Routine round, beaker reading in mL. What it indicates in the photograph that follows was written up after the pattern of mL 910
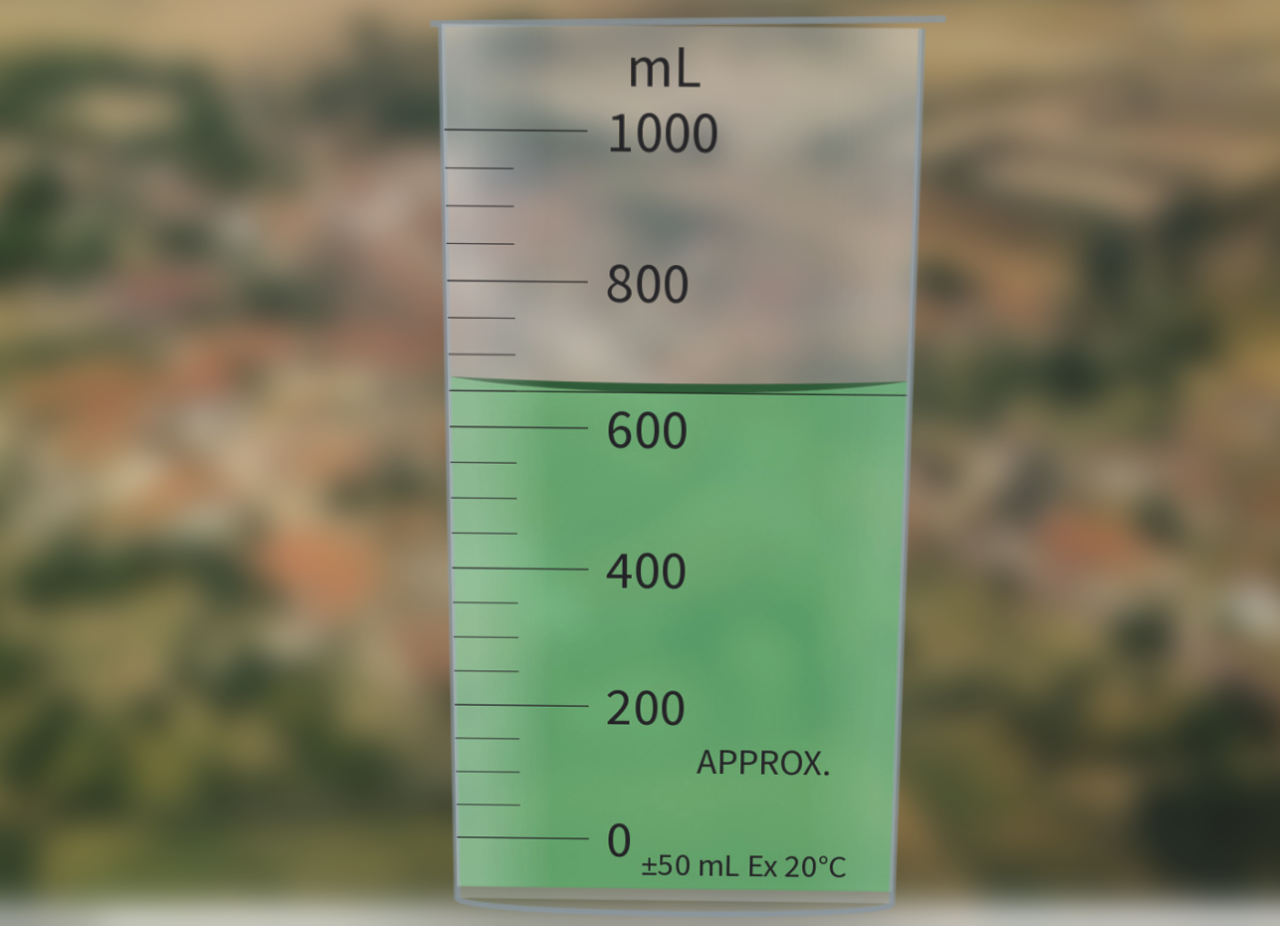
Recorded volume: mL 650
